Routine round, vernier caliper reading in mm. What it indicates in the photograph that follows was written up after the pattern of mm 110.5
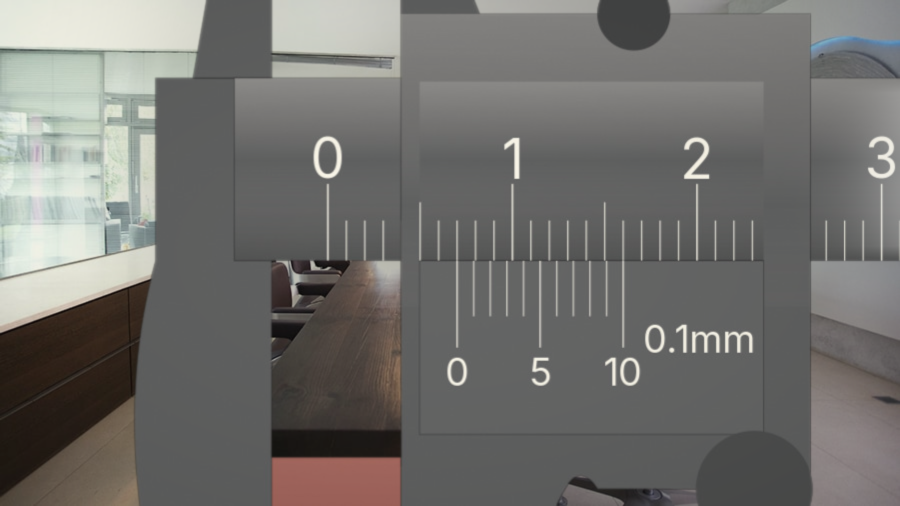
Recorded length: mm 7.0
